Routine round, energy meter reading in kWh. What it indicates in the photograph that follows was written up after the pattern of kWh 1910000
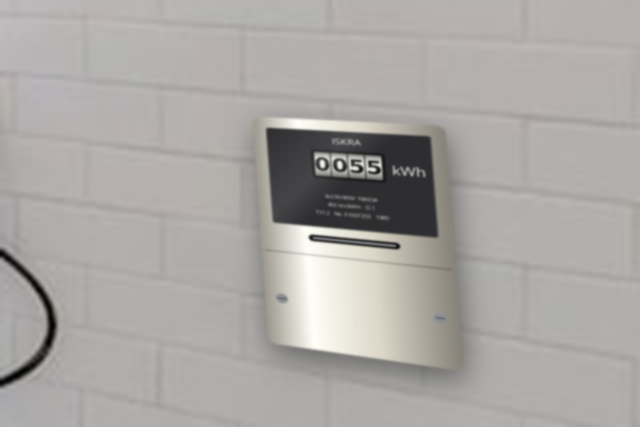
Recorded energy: kWh 55
